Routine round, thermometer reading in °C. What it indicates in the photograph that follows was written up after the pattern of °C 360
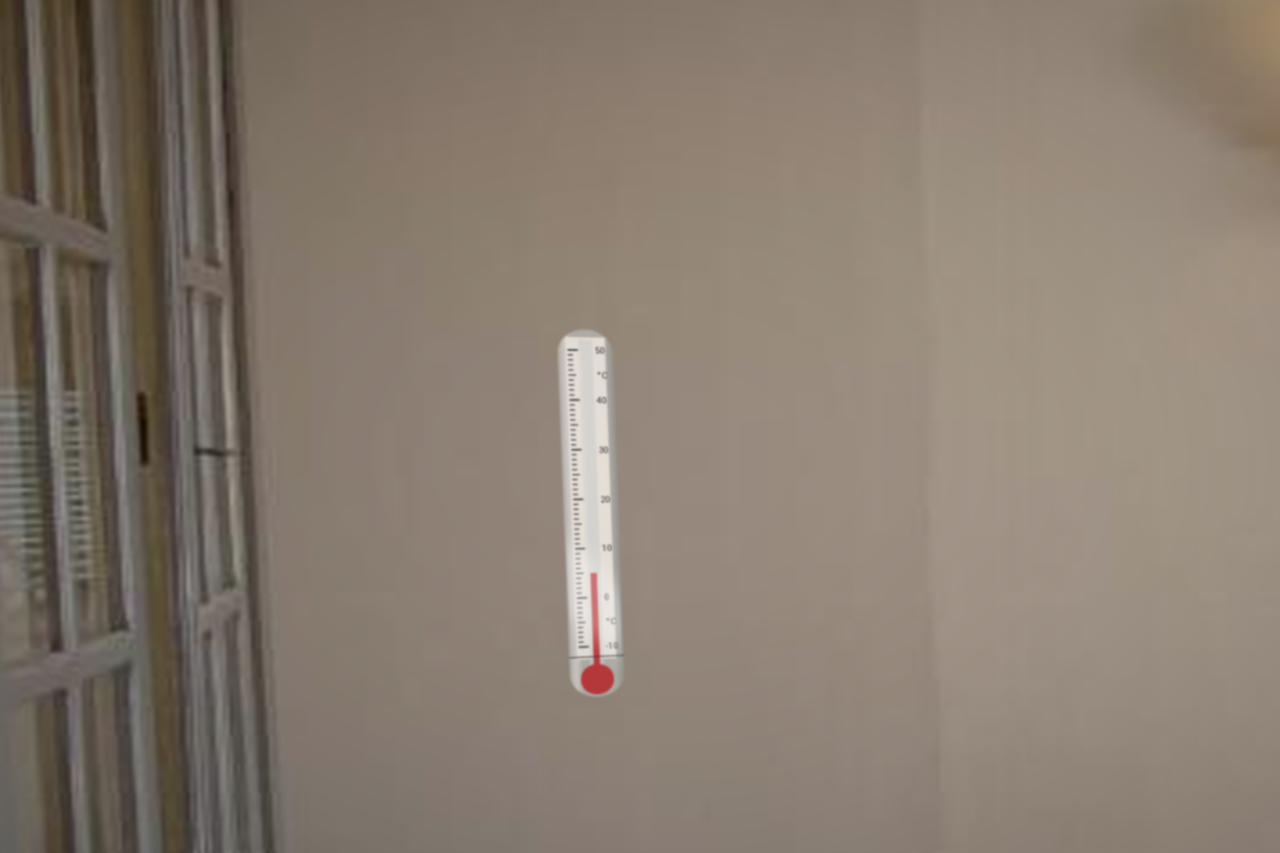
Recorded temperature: °C 5
